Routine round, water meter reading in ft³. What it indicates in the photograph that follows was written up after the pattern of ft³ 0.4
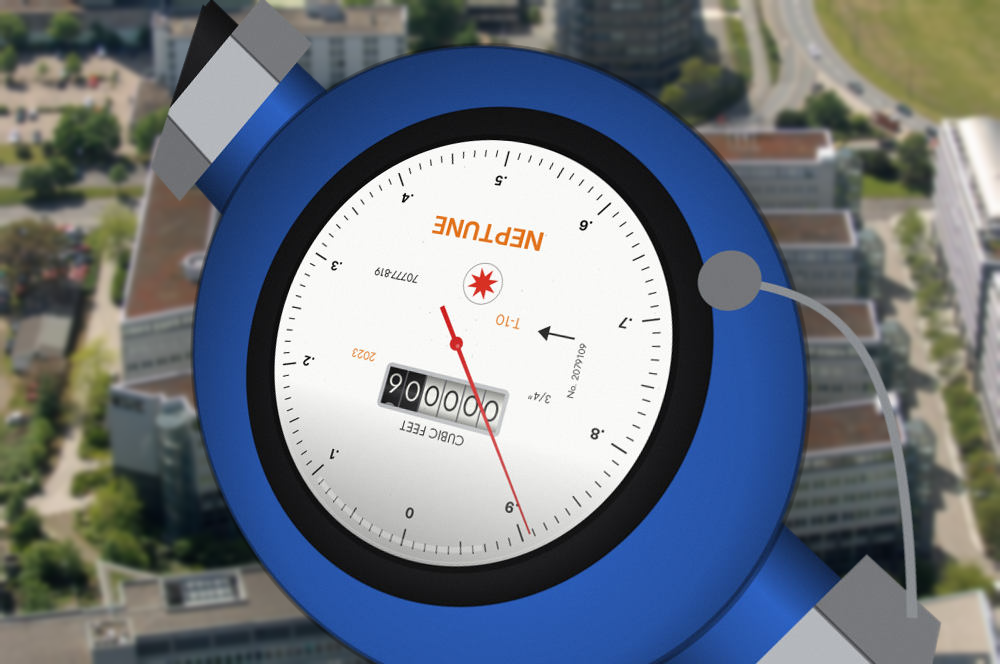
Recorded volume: ft³ 5.89
